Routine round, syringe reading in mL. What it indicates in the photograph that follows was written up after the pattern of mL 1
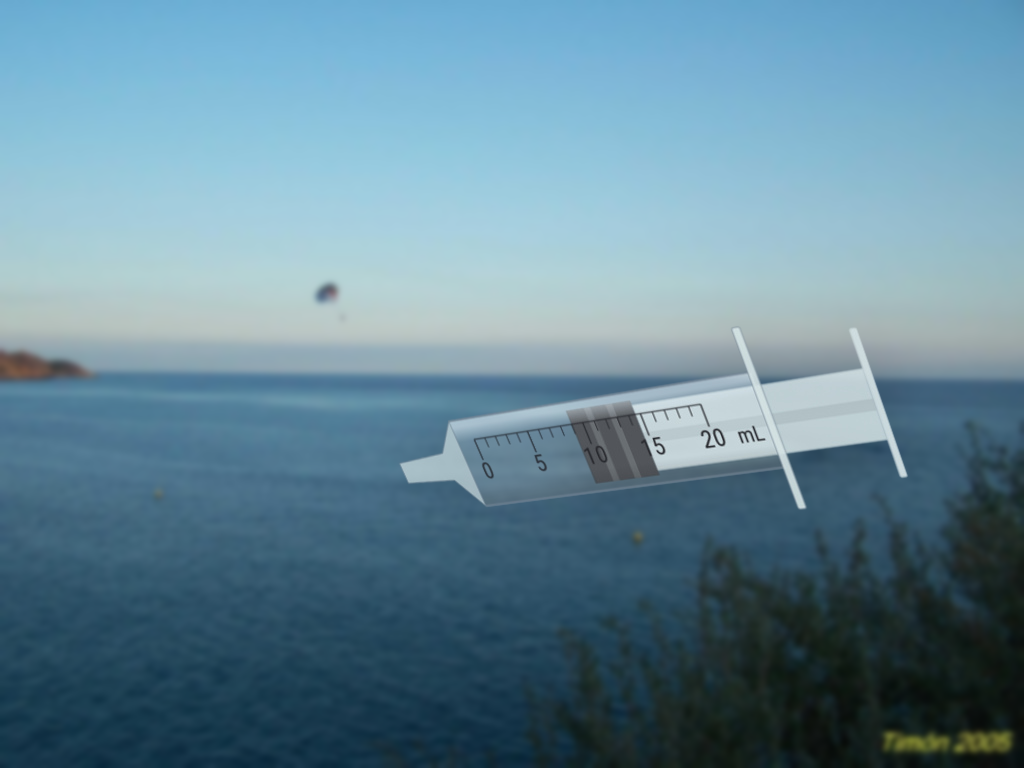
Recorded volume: mL 9
